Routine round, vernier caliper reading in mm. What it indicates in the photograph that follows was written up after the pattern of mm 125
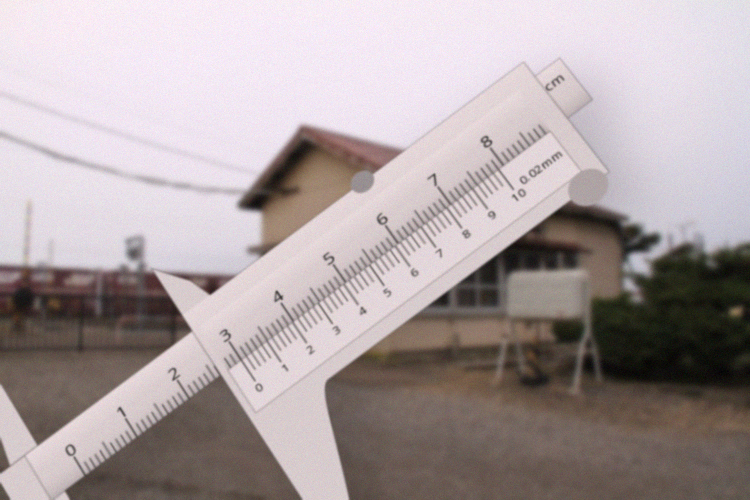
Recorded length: mm 30.0
